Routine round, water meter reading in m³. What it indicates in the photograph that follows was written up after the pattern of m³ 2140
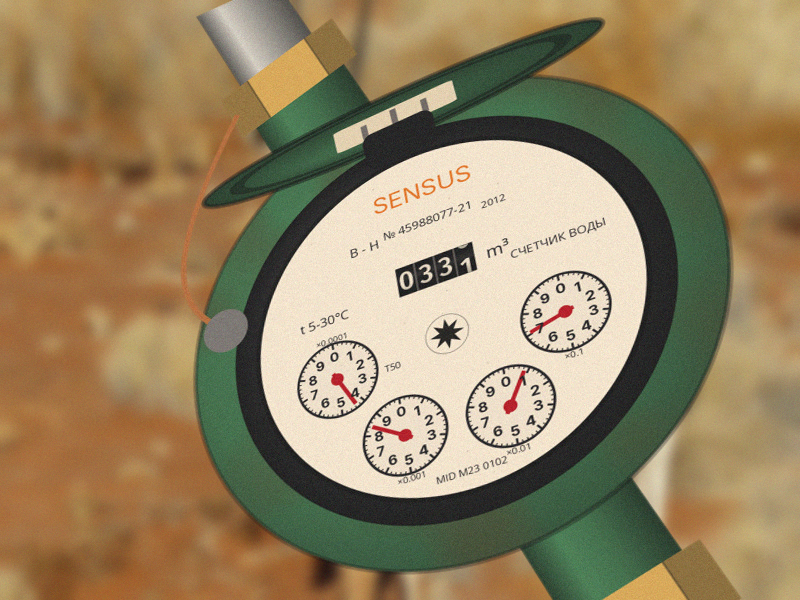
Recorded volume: m³ 330.7084
